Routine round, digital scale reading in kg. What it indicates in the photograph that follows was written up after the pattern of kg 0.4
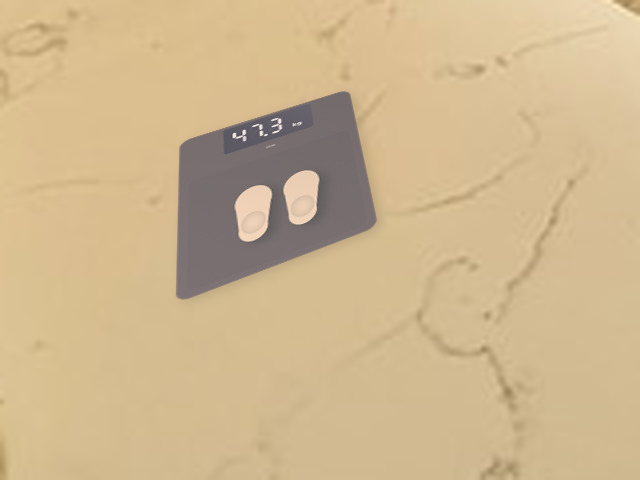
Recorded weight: kg 47.3
